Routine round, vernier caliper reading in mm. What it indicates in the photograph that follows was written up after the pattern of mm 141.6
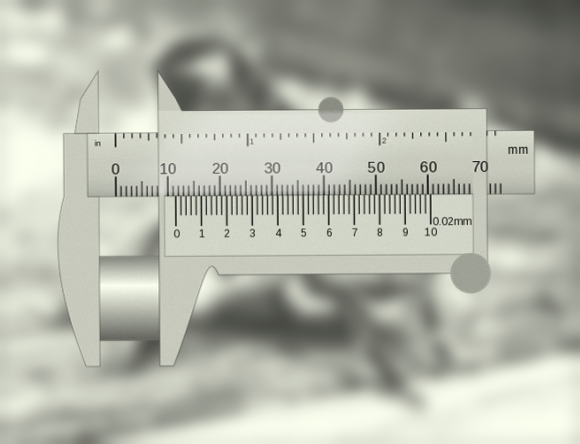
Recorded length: mm 11.5
